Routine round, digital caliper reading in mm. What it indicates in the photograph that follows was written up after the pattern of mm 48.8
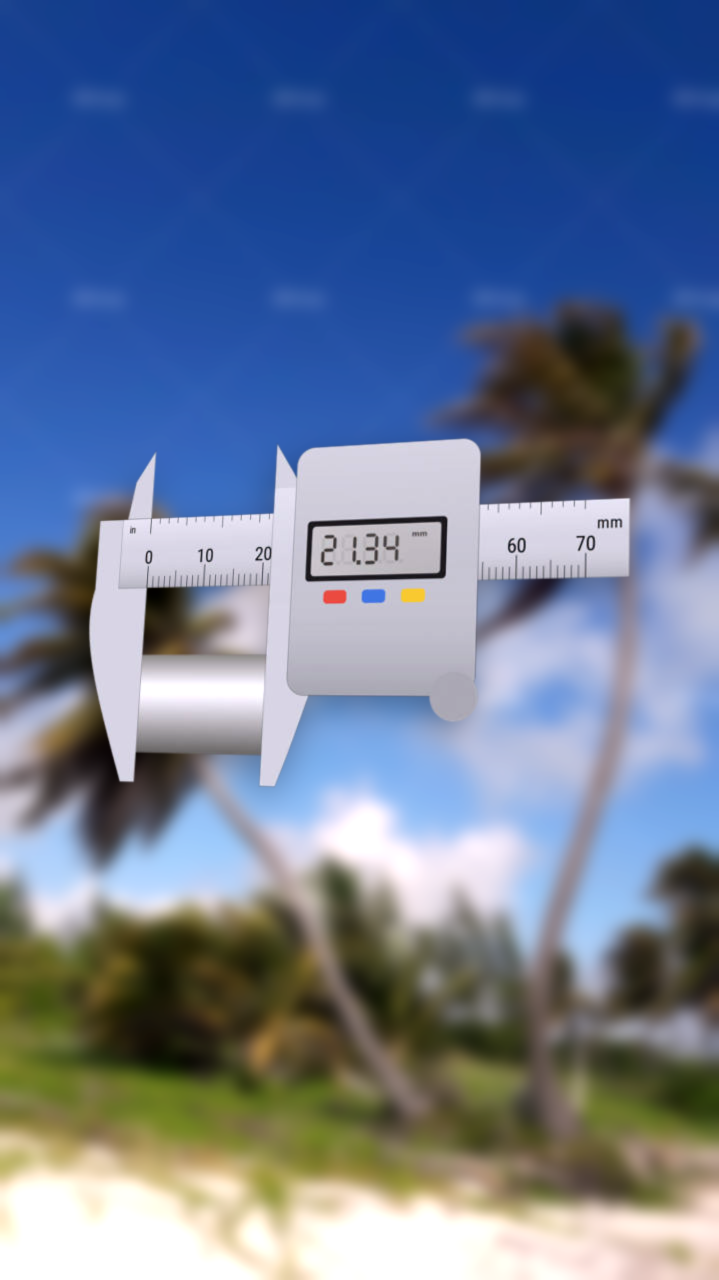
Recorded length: mm 21.34
